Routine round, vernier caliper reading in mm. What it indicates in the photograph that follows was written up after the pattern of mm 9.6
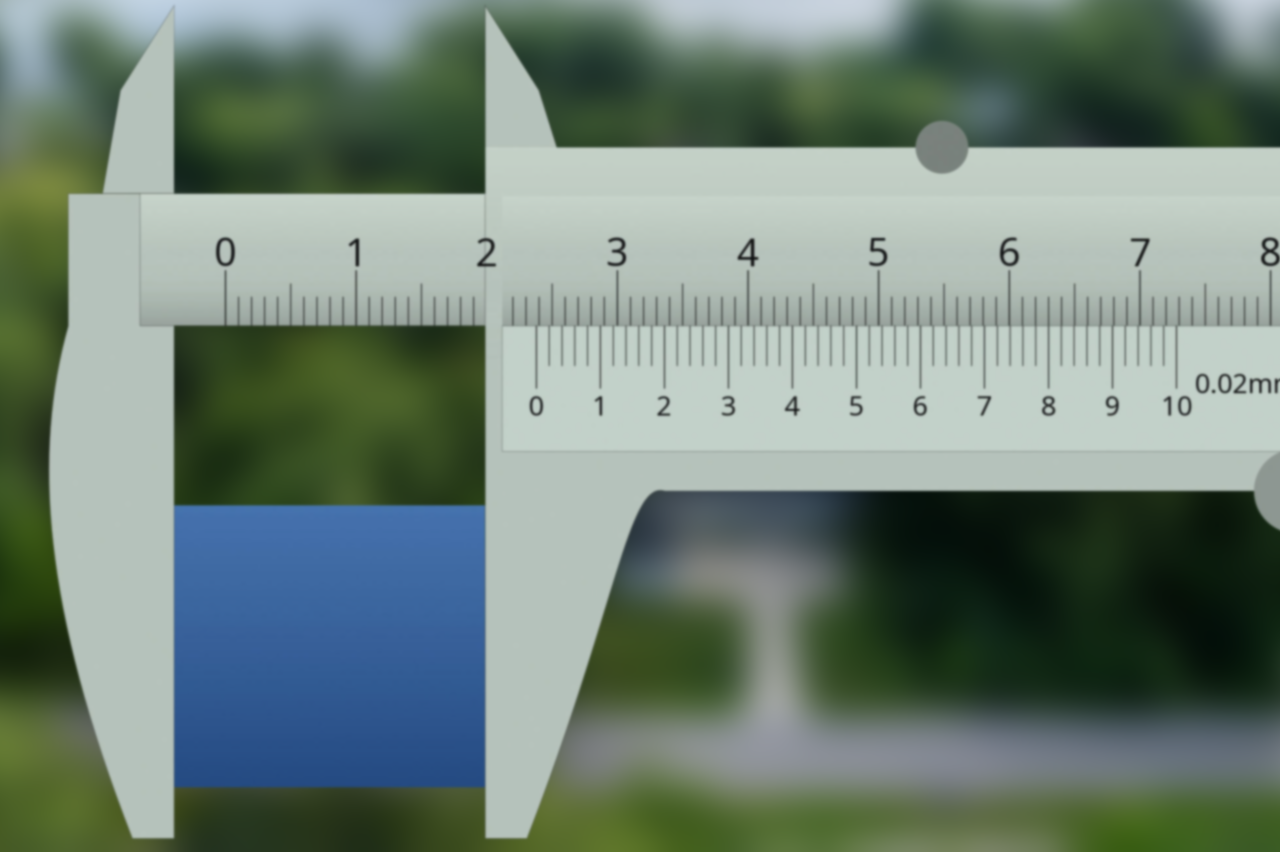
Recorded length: mm 23.8
